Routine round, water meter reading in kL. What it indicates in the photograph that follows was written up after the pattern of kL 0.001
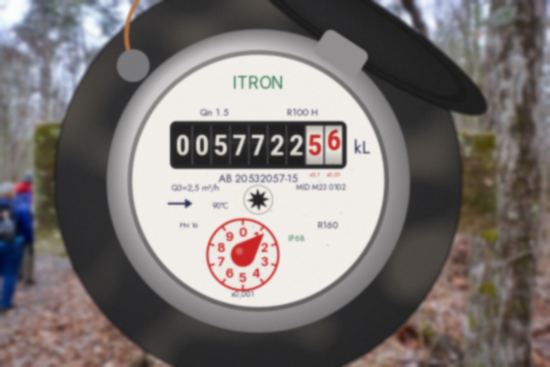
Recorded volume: kL 57722.561
